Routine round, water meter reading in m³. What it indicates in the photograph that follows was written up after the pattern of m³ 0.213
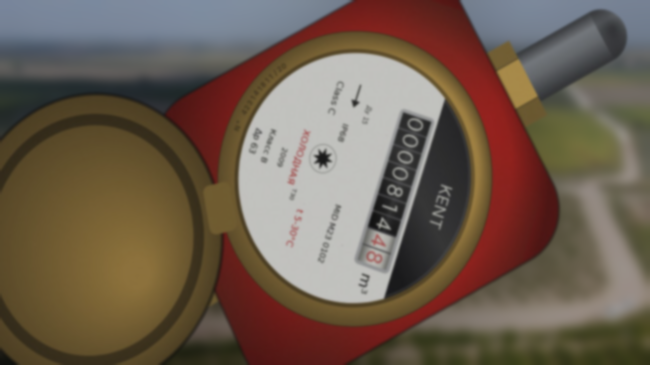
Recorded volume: m³ 814.48
